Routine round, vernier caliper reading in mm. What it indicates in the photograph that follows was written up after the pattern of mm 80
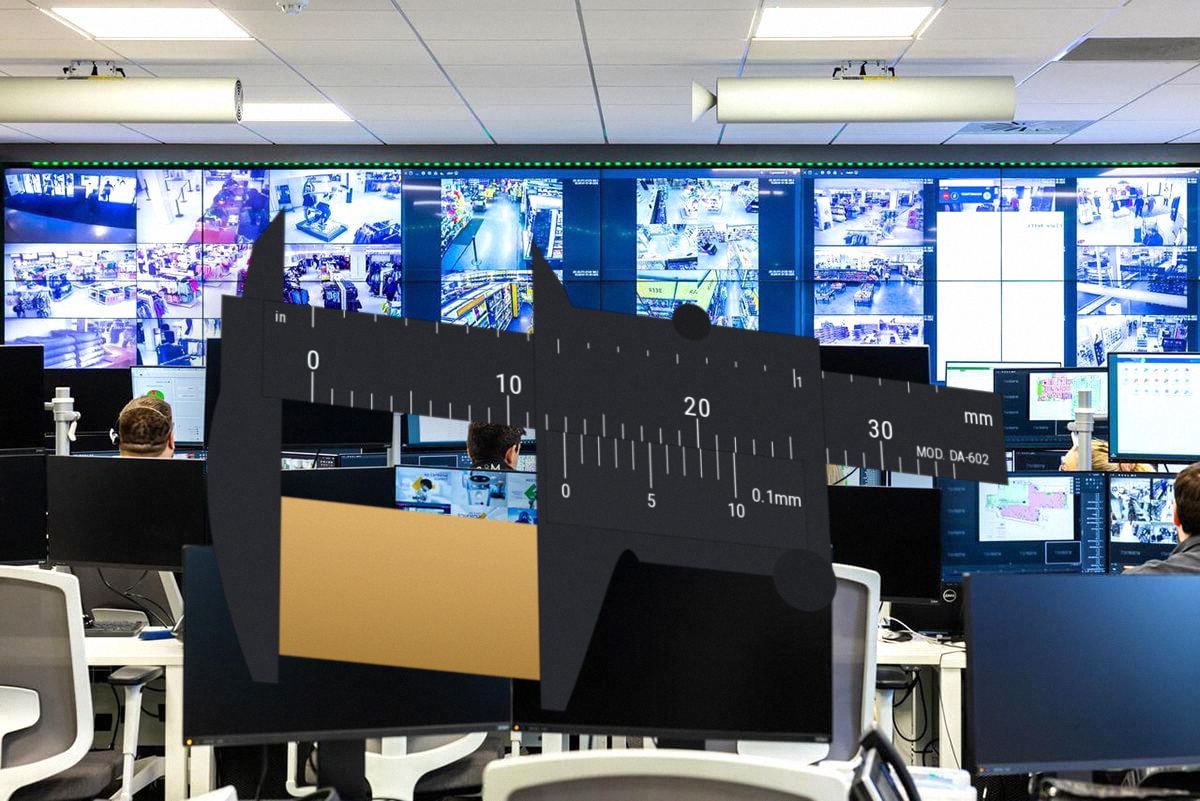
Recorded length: mm 12.9
